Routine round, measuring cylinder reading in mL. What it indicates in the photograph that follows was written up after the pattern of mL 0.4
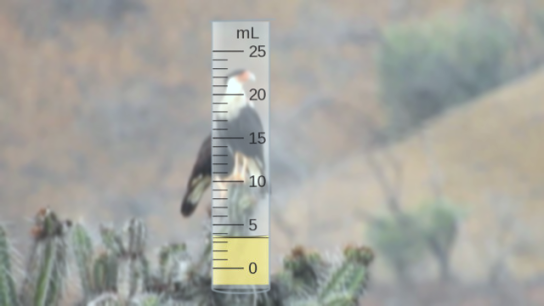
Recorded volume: mL 3.5
